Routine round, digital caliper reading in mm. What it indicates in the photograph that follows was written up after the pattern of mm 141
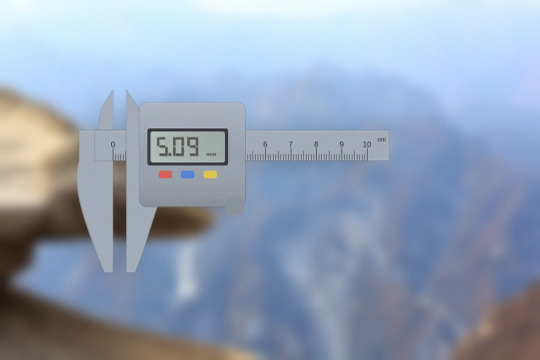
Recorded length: mm 5.09
